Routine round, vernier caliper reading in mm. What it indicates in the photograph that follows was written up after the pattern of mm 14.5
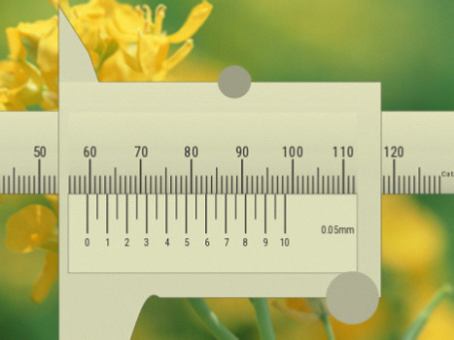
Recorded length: mm 59.5
